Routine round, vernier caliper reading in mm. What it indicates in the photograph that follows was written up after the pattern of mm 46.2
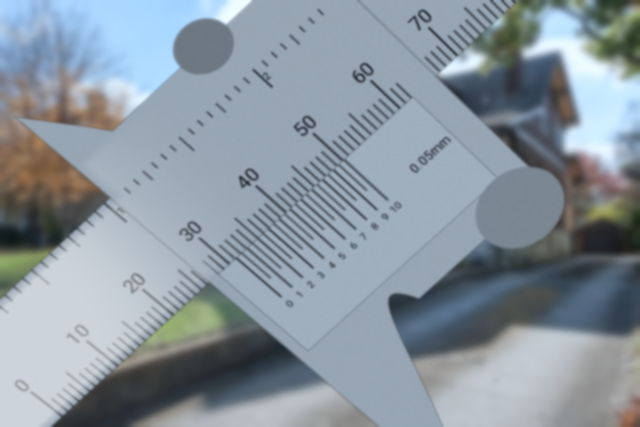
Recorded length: mm 31.2
